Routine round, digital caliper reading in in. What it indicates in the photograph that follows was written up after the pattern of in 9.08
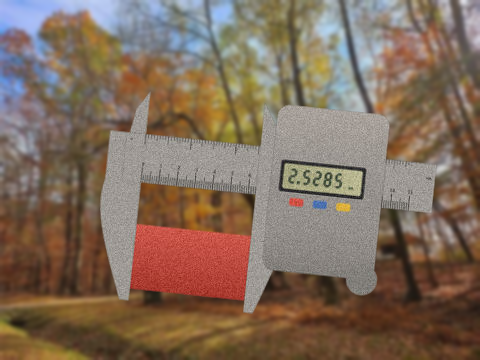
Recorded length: in 2.5285
